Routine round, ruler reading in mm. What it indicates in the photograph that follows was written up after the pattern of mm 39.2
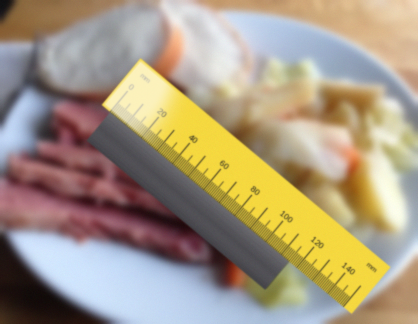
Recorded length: mm 115
